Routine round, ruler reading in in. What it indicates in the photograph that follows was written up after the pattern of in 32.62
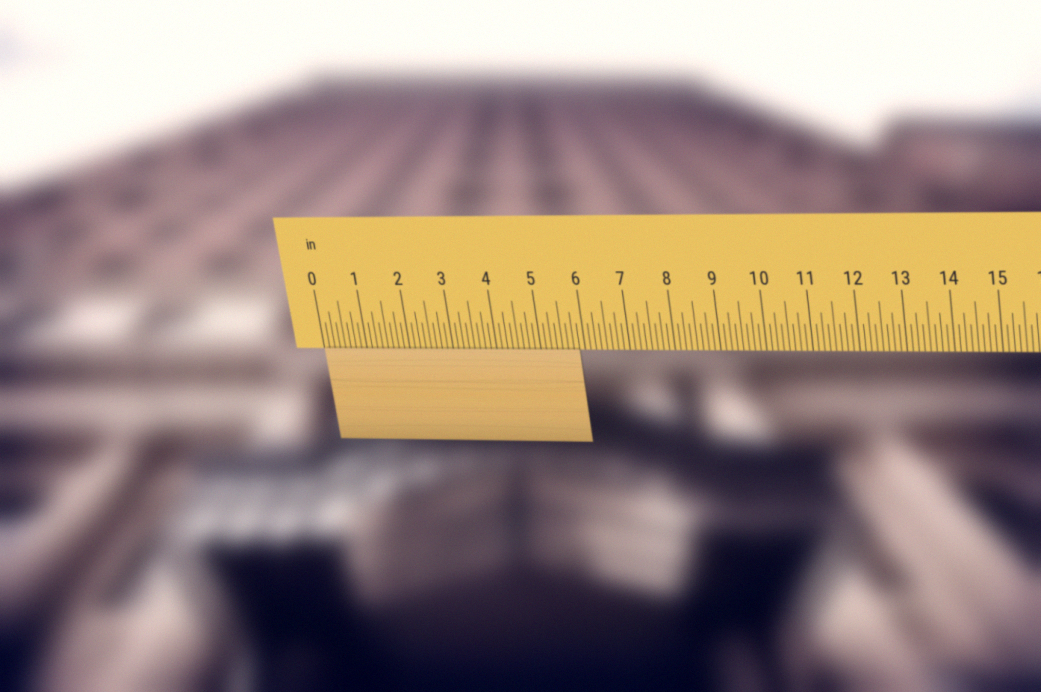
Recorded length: in 5.875
